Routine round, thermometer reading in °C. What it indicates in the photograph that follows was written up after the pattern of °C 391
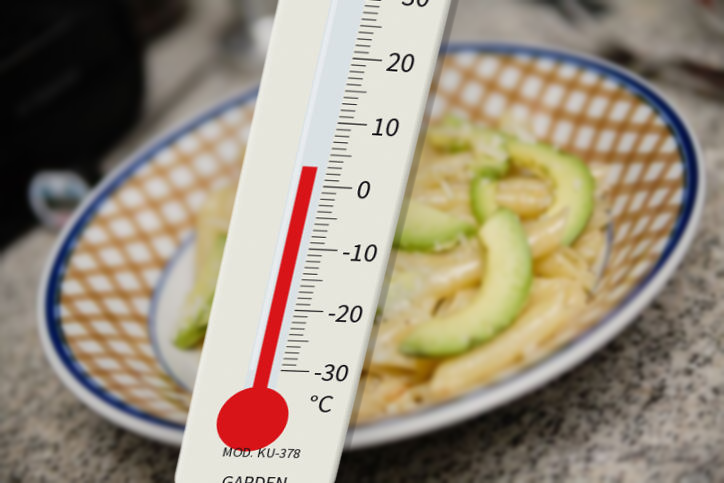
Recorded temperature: °C 3
